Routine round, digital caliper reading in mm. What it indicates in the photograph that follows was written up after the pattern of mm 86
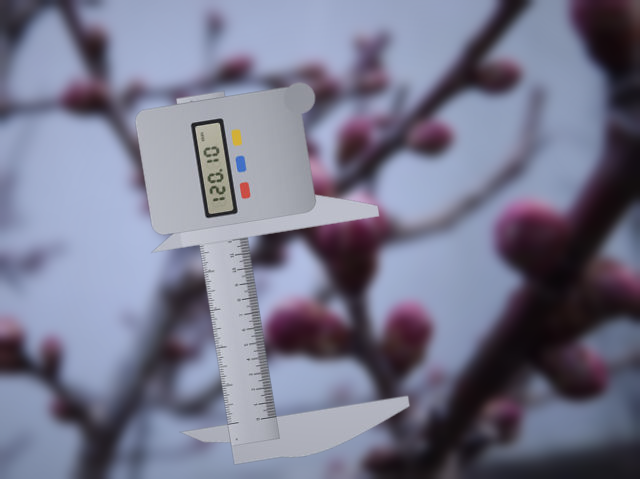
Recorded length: mm 120.10
